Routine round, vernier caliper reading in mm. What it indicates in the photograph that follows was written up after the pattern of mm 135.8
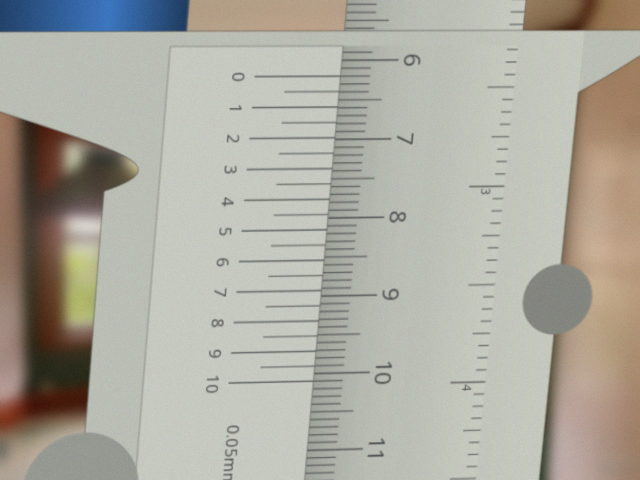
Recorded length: mm 62.0
